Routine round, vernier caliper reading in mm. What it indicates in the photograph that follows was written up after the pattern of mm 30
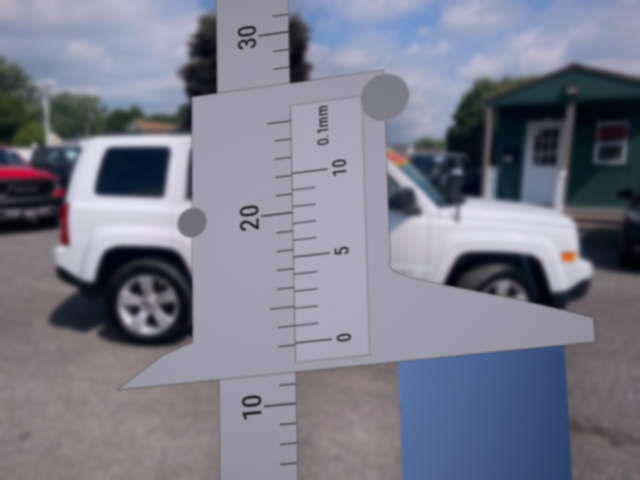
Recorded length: mm 13.1
